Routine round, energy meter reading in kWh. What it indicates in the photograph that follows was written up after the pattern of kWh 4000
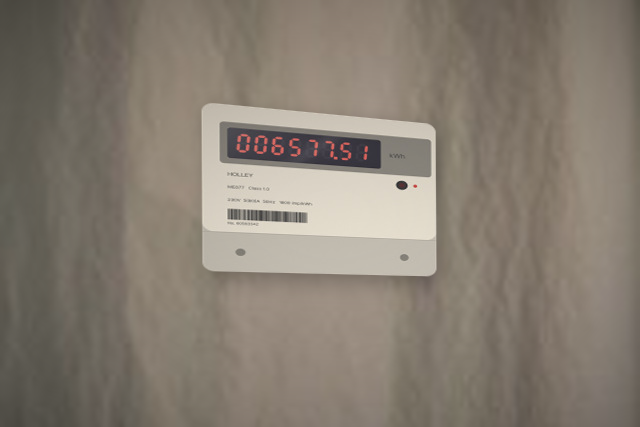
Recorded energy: kWh 6577.51
